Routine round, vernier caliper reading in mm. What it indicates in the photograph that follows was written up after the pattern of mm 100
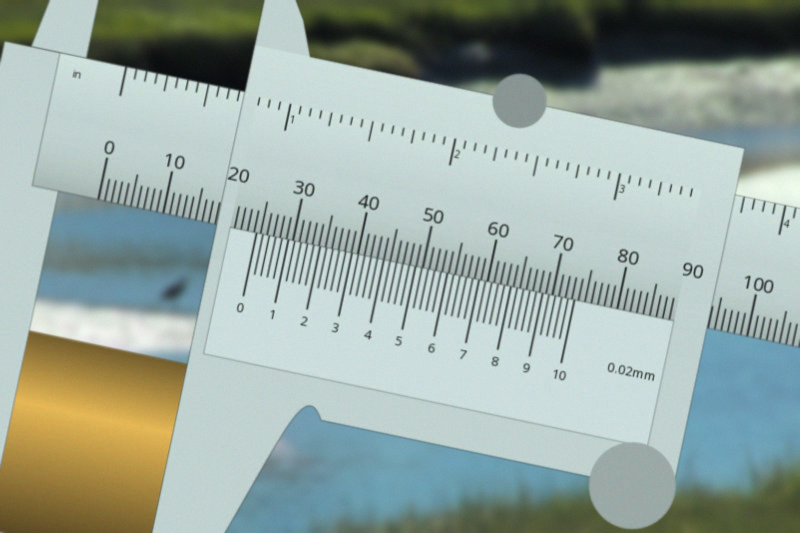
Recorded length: mm 24.4
